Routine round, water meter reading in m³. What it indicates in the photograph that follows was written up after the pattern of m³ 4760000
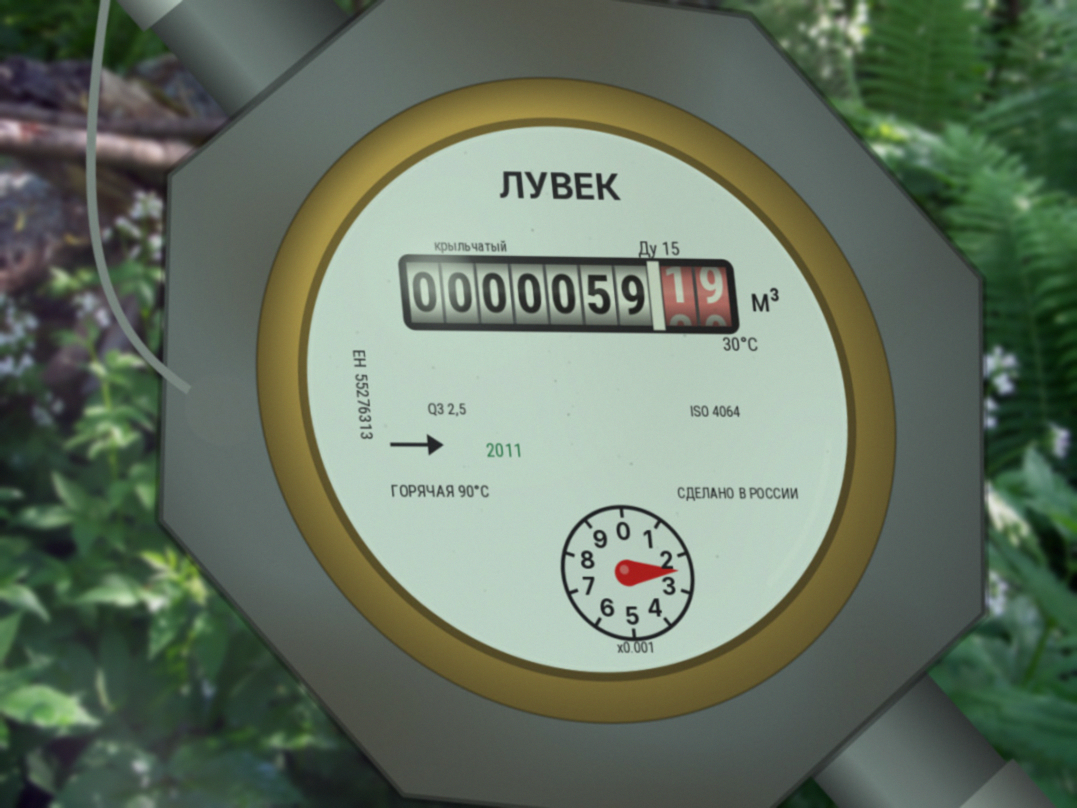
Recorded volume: m³ 59.192
